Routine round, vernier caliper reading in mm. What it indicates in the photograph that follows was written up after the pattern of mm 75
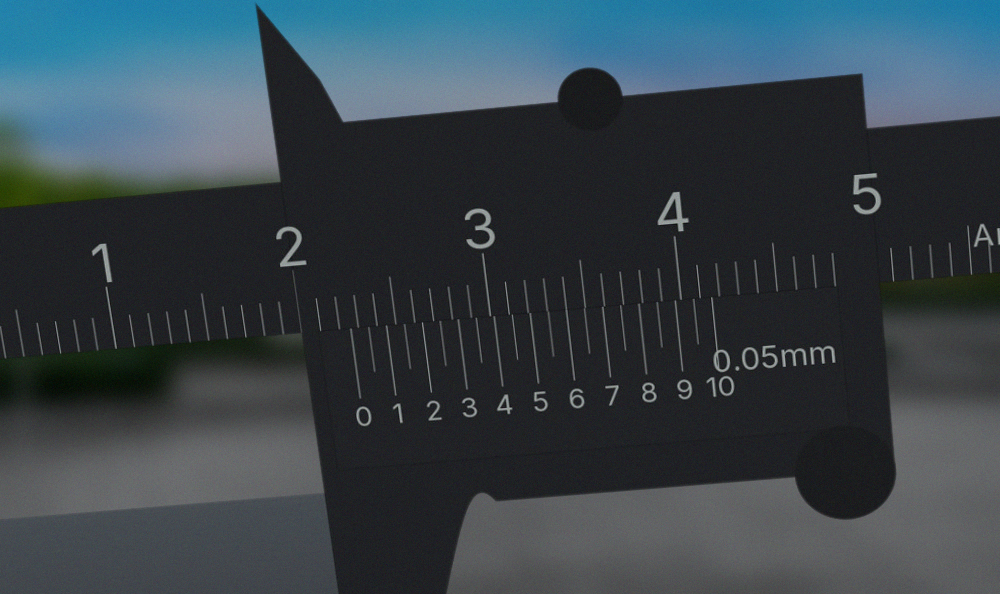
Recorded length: mm 22.6
